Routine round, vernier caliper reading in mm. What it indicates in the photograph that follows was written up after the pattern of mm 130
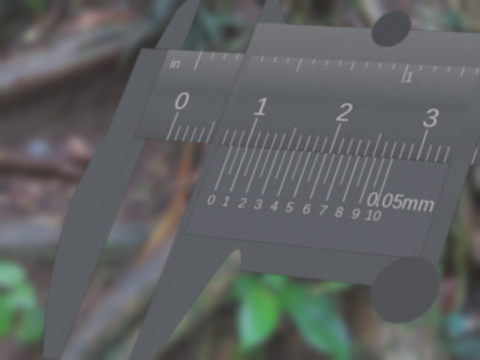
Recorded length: mm 8.2
